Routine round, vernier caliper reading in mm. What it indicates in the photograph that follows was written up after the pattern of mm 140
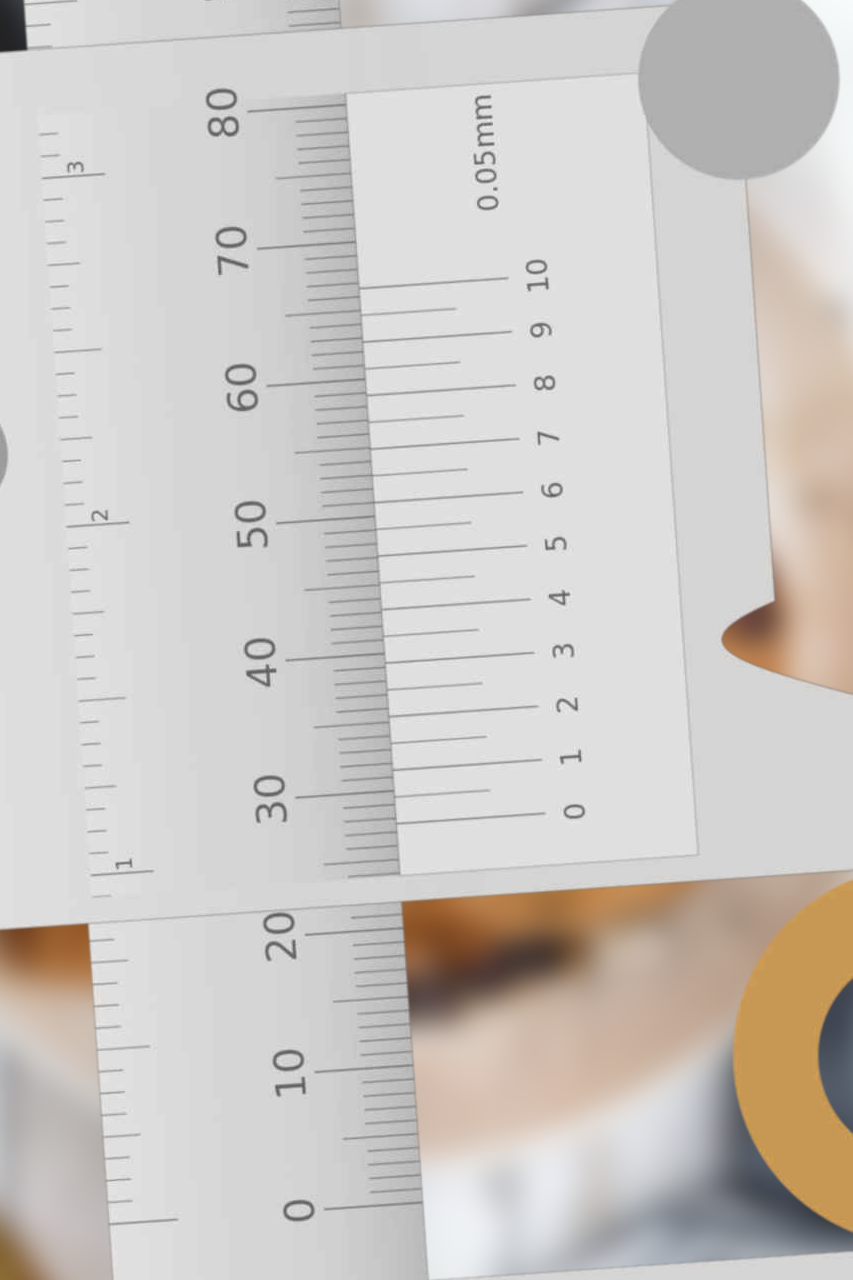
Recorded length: mm 27.6
